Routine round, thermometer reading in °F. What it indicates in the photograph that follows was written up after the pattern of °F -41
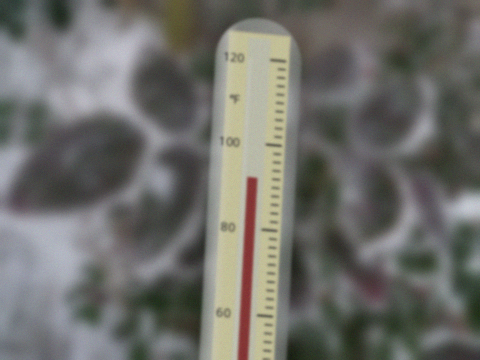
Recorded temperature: °F 92
